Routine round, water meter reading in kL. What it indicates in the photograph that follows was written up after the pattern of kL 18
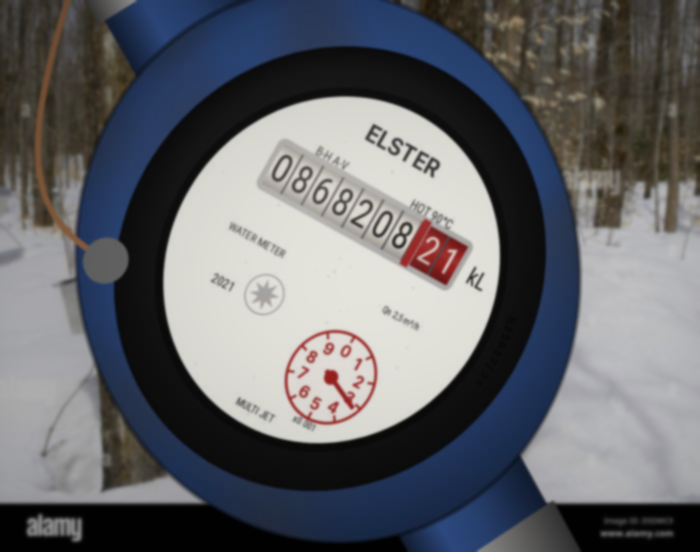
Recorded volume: kL 868208.213
